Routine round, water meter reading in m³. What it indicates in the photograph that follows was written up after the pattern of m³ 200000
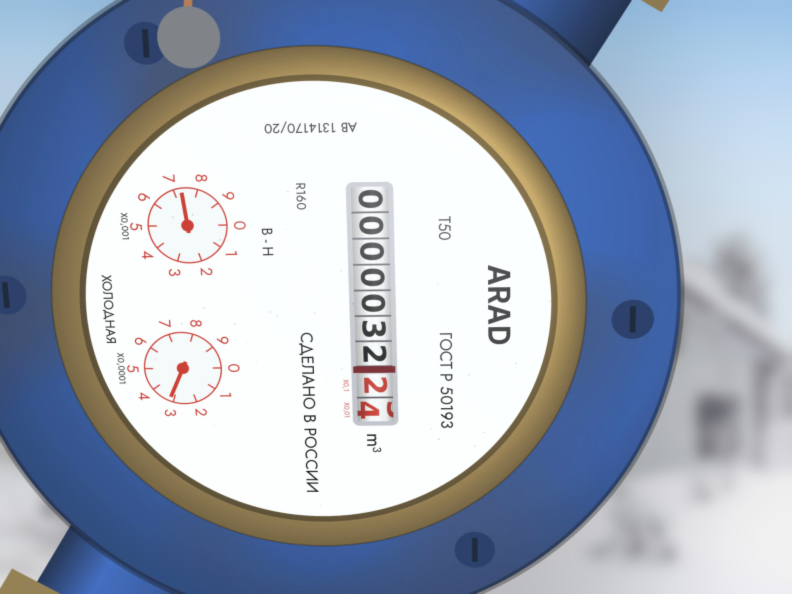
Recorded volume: m³ 32.2373
